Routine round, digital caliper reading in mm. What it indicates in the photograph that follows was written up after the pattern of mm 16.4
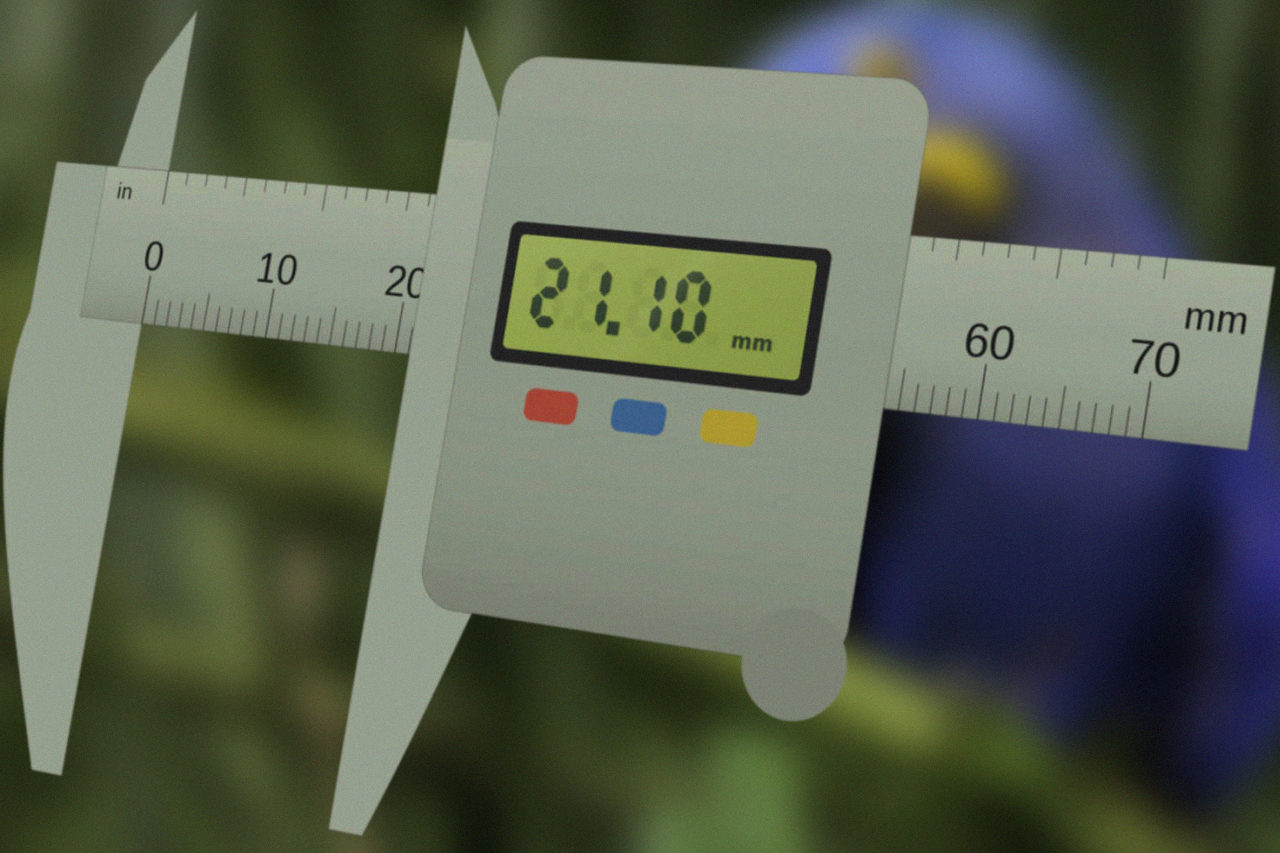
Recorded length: mm 21.10
